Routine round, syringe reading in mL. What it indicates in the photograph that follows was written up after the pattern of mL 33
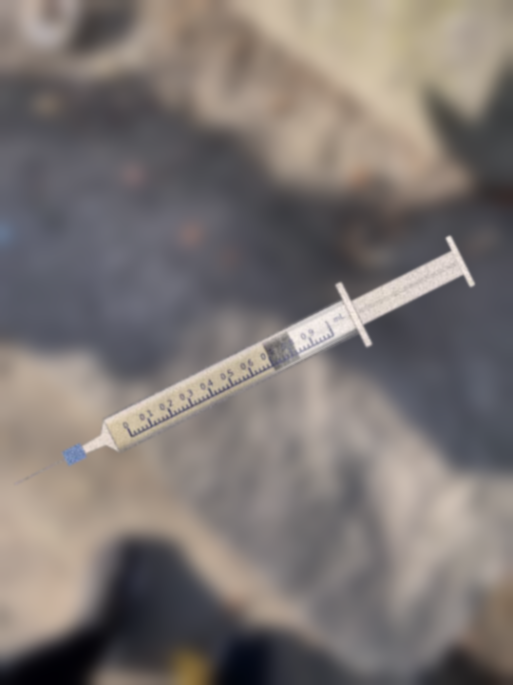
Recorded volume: mL 0.7
